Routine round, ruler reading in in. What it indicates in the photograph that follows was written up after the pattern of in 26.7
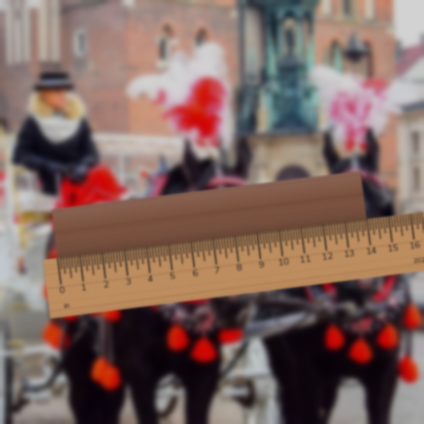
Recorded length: in 14
